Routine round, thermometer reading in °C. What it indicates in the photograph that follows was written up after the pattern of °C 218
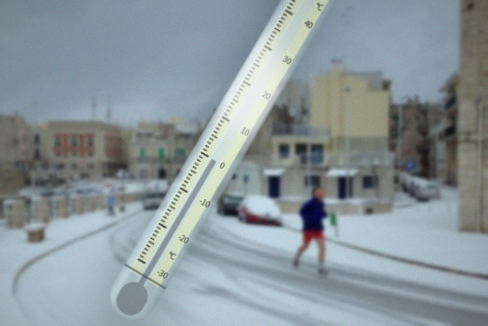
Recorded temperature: °C 0
